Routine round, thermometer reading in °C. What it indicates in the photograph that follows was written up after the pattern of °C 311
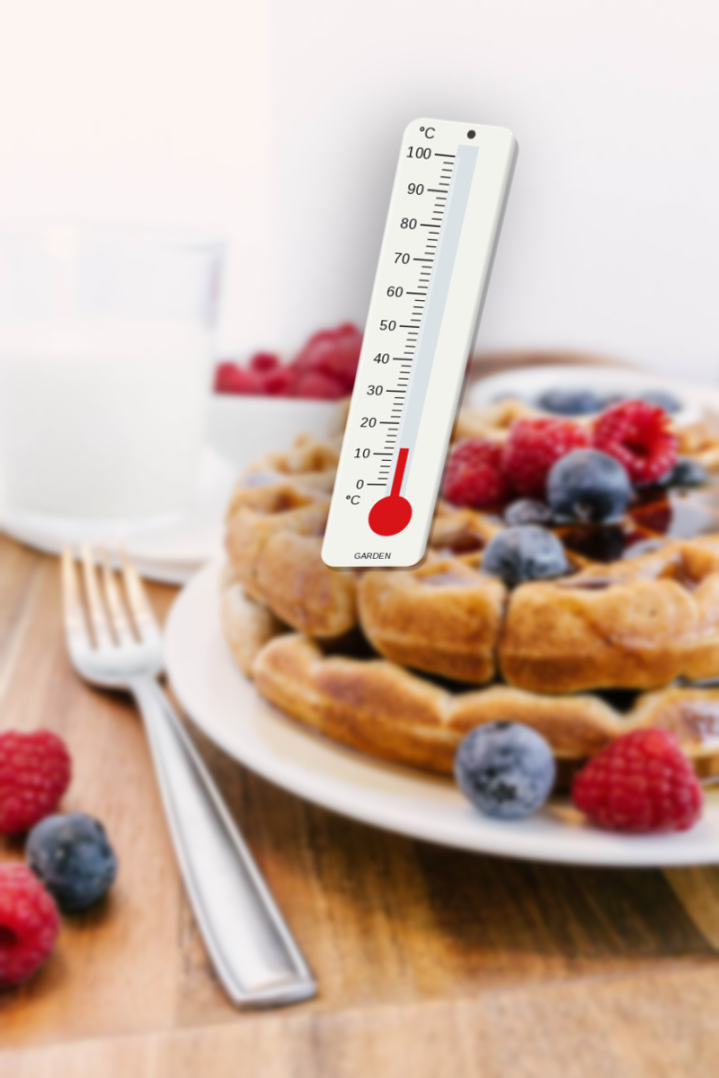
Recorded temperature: °C 12
